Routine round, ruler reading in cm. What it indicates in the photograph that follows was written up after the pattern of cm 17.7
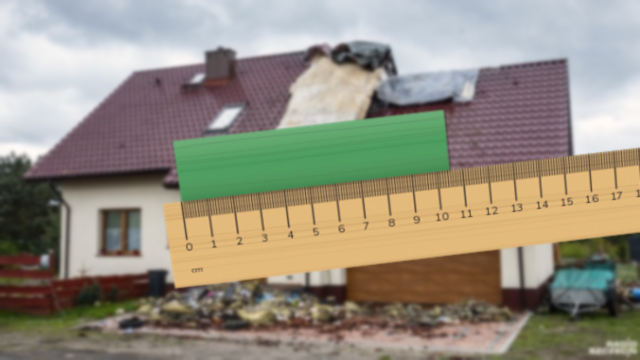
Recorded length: cm 10.5
